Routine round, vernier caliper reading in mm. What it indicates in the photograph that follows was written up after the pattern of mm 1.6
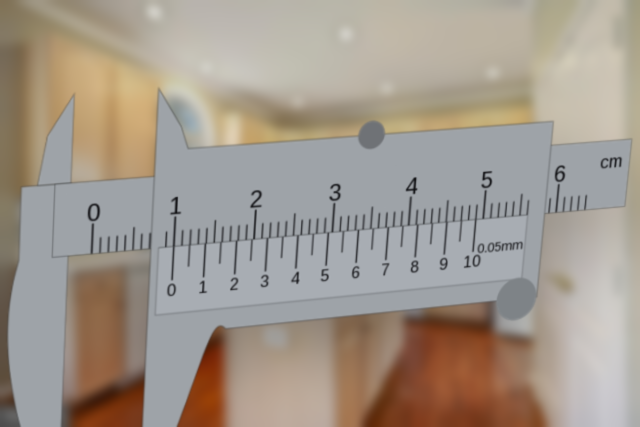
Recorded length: mm 10.0
